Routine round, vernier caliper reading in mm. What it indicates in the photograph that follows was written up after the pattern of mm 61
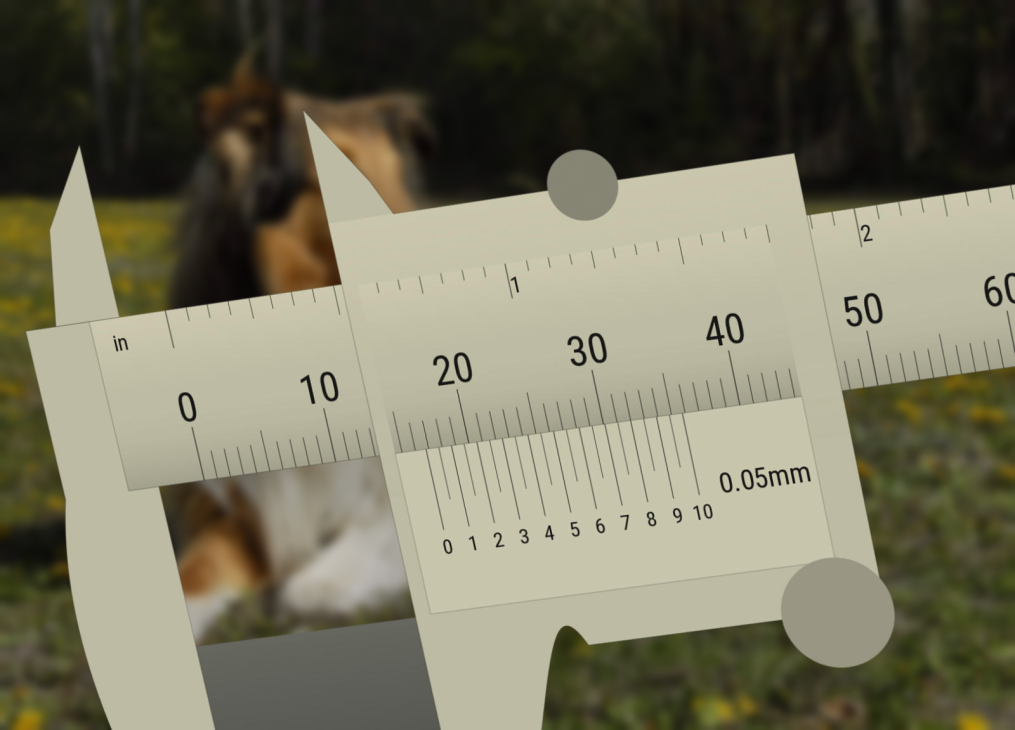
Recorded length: mm 16.8
